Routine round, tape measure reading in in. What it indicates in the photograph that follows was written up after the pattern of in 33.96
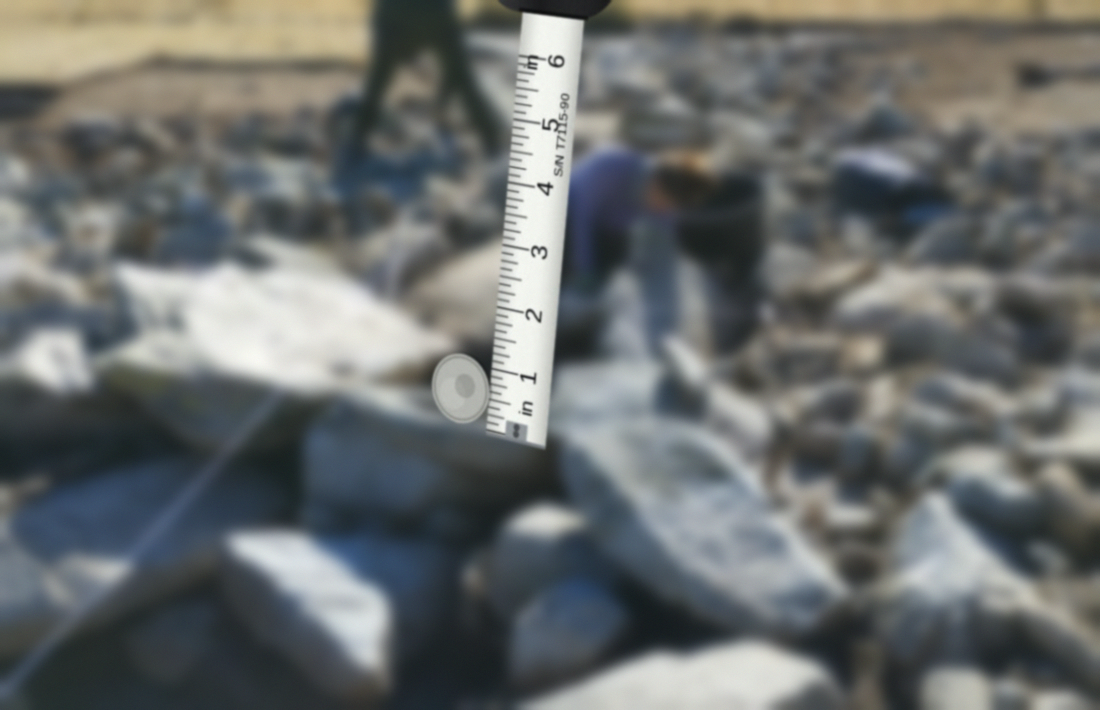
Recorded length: in 1.125
